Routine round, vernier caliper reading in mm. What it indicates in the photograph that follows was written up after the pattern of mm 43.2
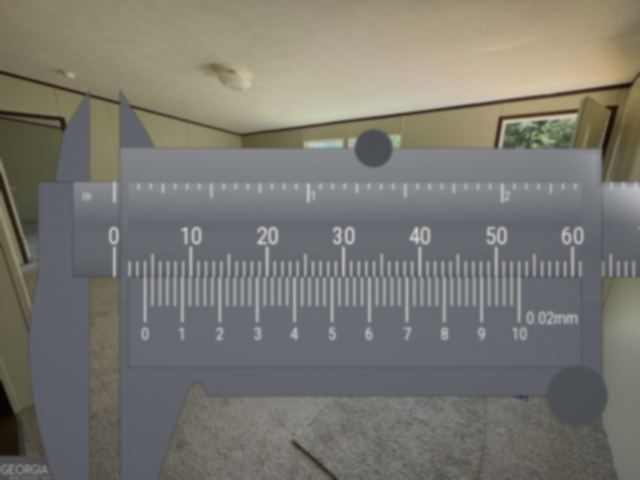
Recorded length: mm 4.0
